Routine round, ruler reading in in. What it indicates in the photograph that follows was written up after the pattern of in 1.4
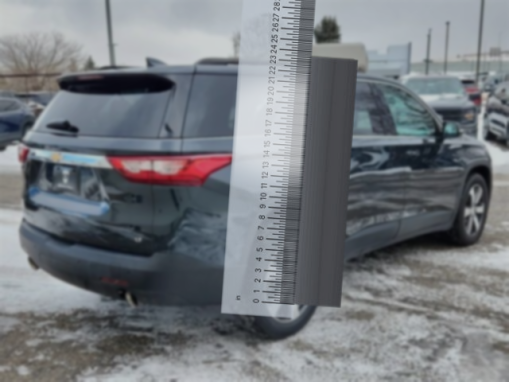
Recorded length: in 23.5
